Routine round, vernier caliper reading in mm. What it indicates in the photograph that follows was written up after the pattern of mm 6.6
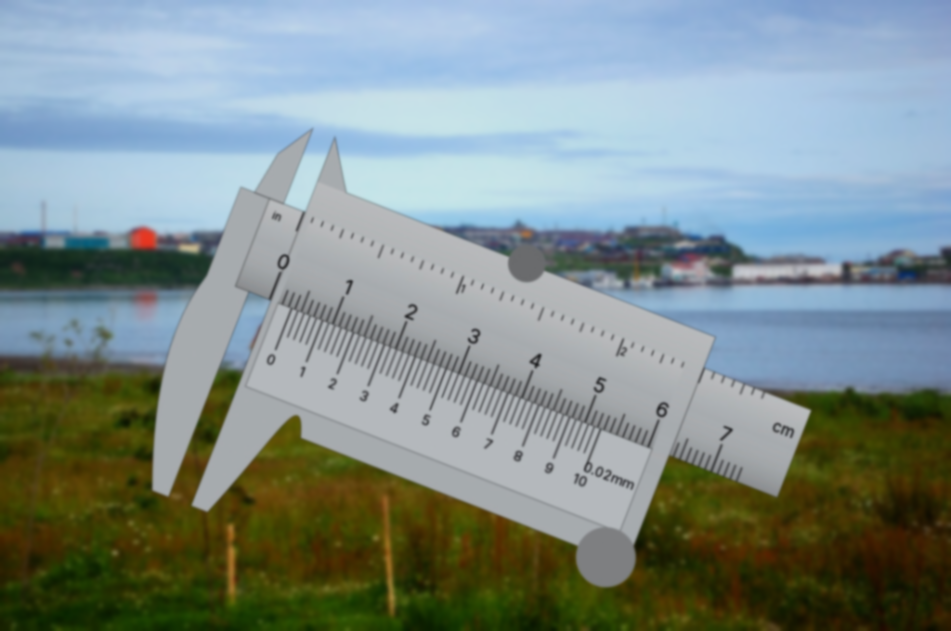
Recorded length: mm 3.5
